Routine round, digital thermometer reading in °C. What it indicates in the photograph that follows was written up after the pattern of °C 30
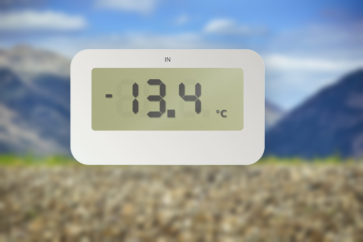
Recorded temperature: °C -13.4
